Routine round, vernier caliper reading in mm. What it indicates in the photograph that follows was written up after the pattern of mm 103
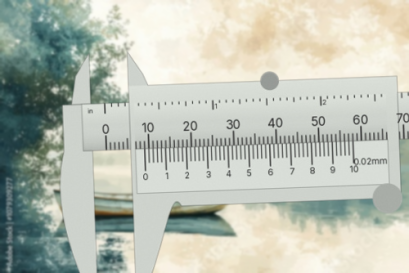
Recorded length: mm 9.0
